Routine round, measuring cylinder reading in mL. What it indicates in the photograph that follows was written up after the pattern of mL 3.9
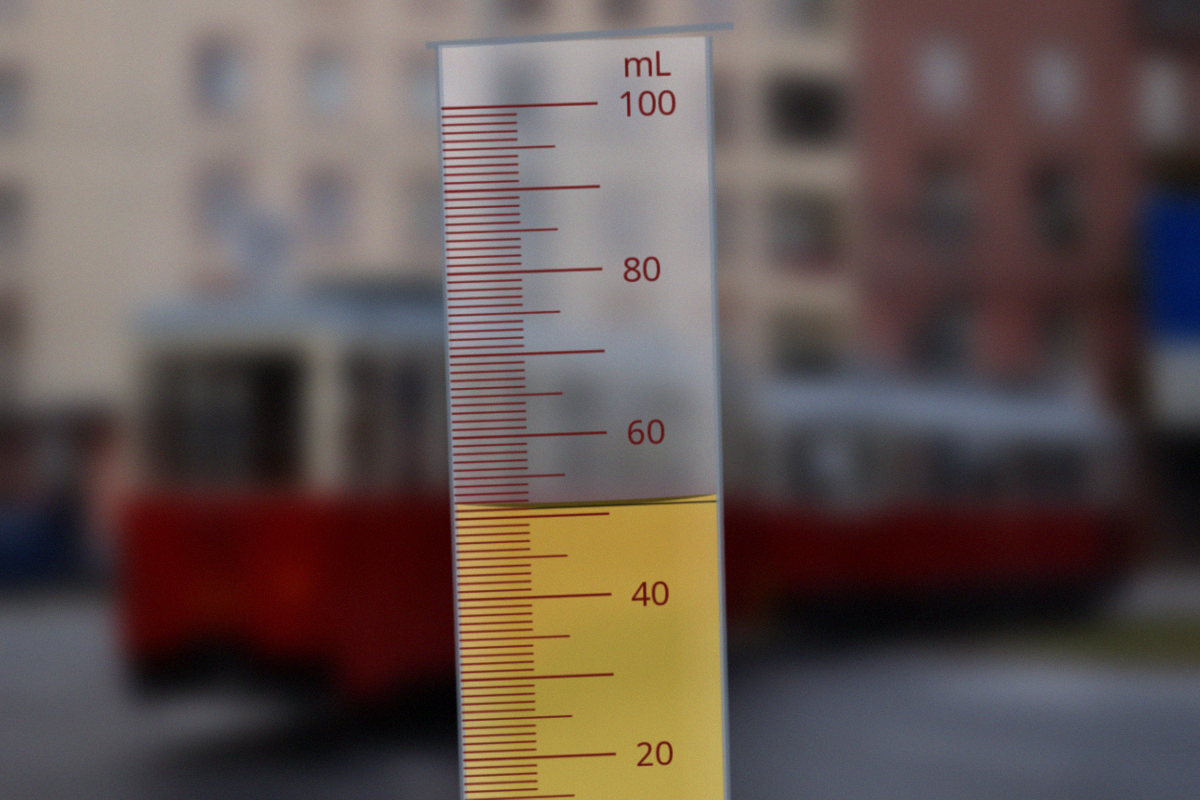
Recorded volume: mL 51
